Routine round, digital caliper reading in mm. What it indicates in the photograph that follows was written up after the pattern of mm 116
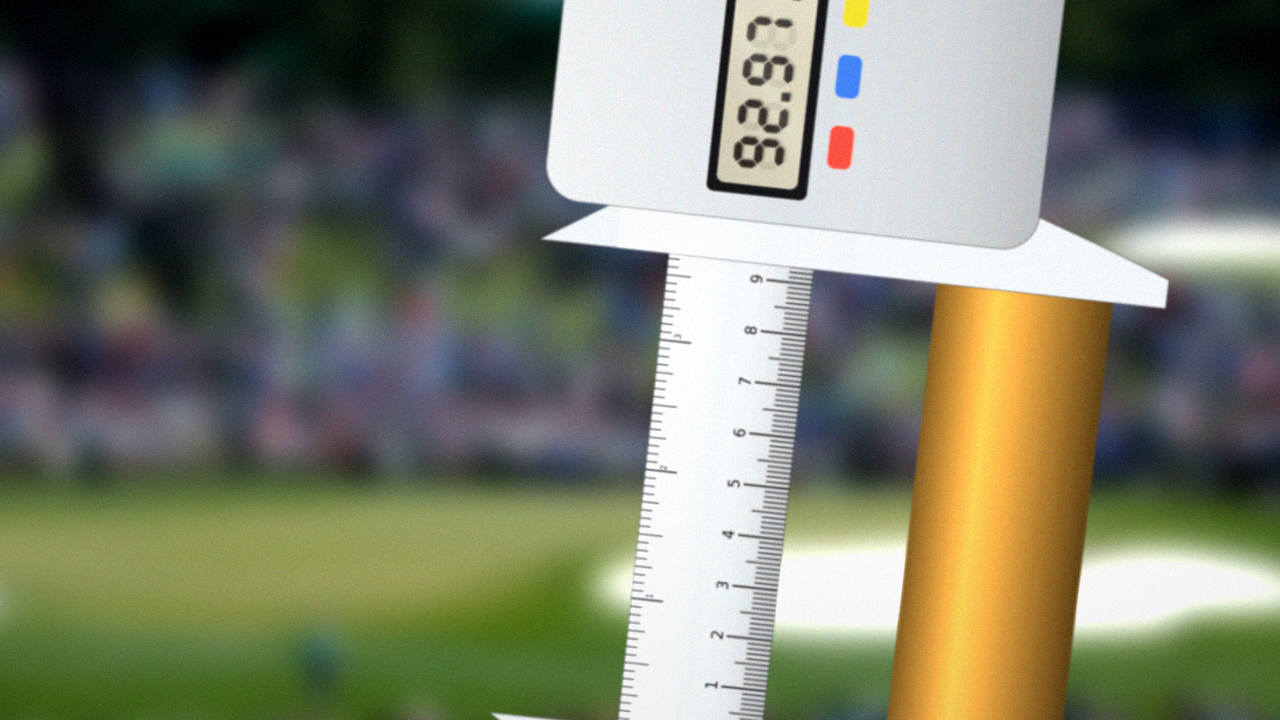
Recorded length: mm 92.97
